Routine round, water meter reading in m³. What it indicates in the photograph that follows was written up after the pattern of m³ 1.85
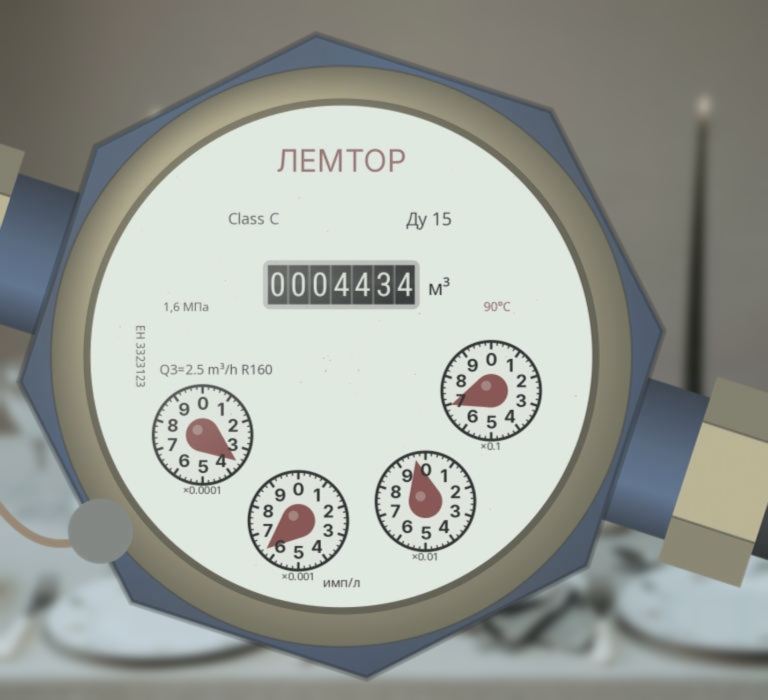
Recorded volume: m³ 4434.6963
